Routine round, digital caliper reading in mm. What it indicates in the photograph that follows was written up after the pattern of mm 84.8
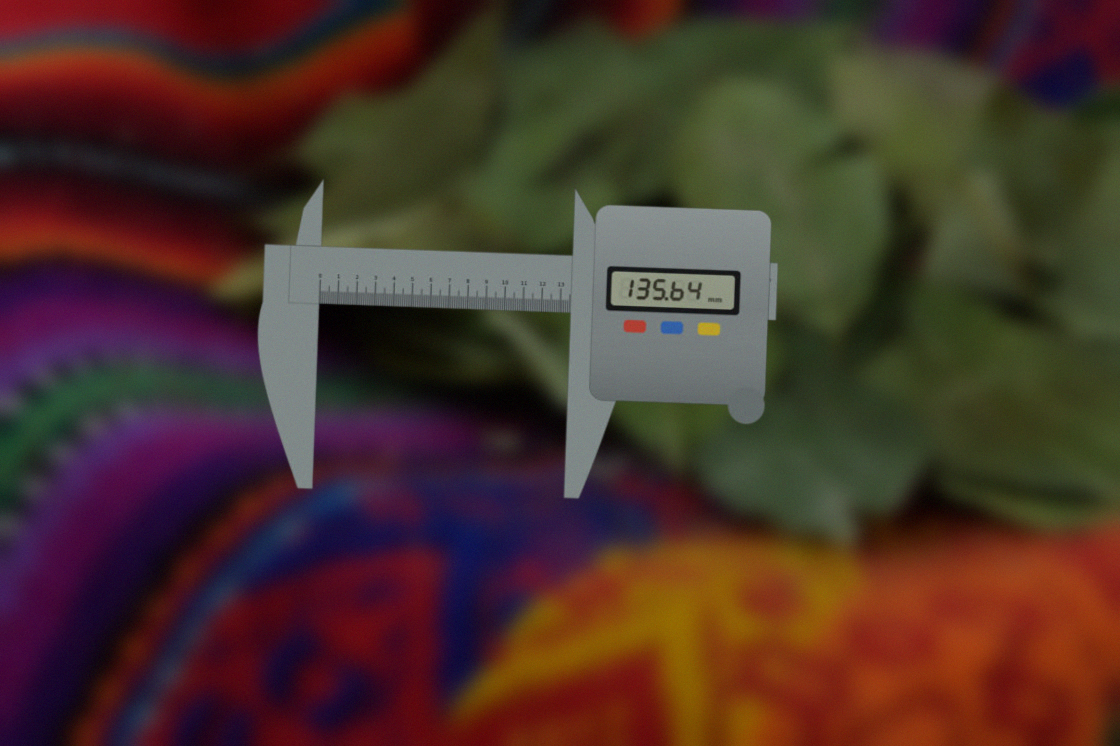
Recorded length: mm 135.64
